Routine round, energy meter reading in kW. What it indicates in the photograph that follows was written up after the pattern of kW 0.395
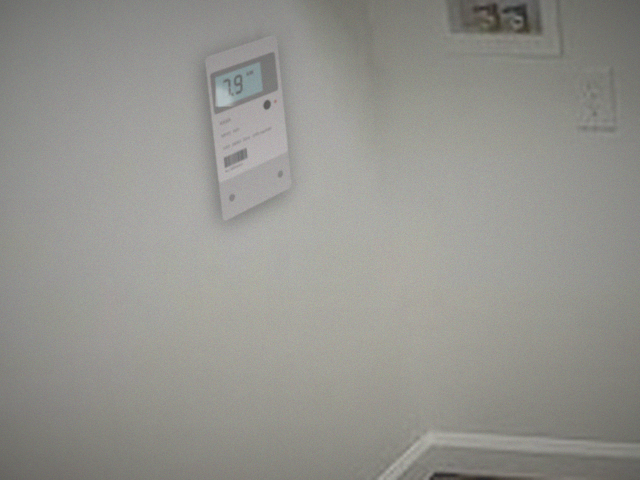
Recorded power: kW 7.9
